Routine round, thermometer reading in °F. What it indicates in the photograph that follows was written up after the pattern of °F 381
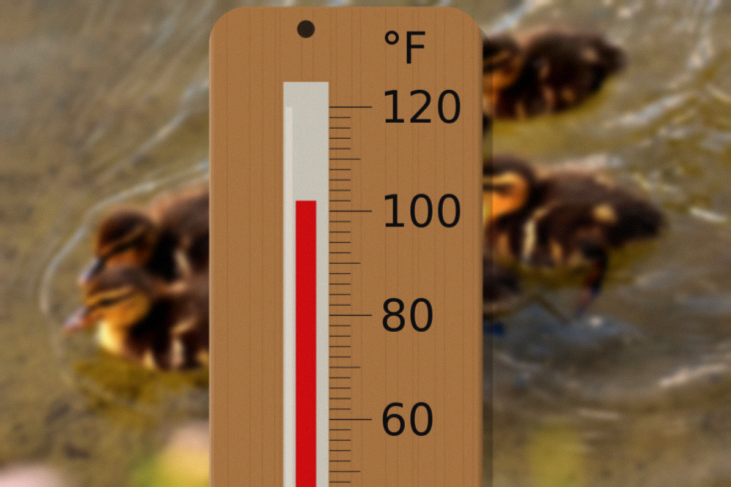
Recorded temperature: °F 102
